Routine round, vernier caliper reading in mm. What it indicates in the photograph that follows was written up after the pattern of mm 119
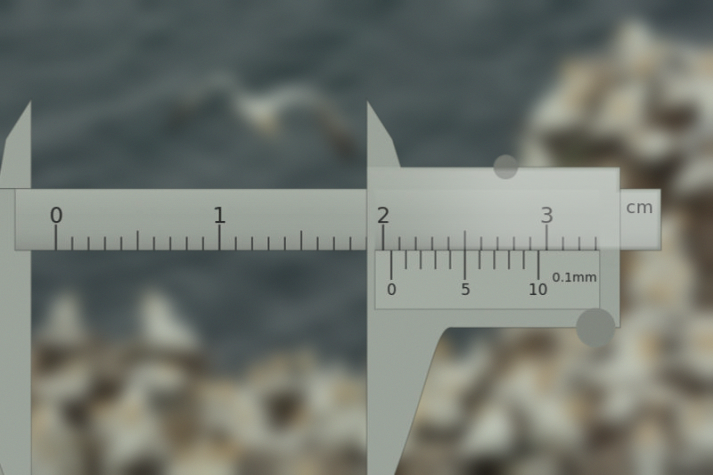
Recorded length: mm 20.5
